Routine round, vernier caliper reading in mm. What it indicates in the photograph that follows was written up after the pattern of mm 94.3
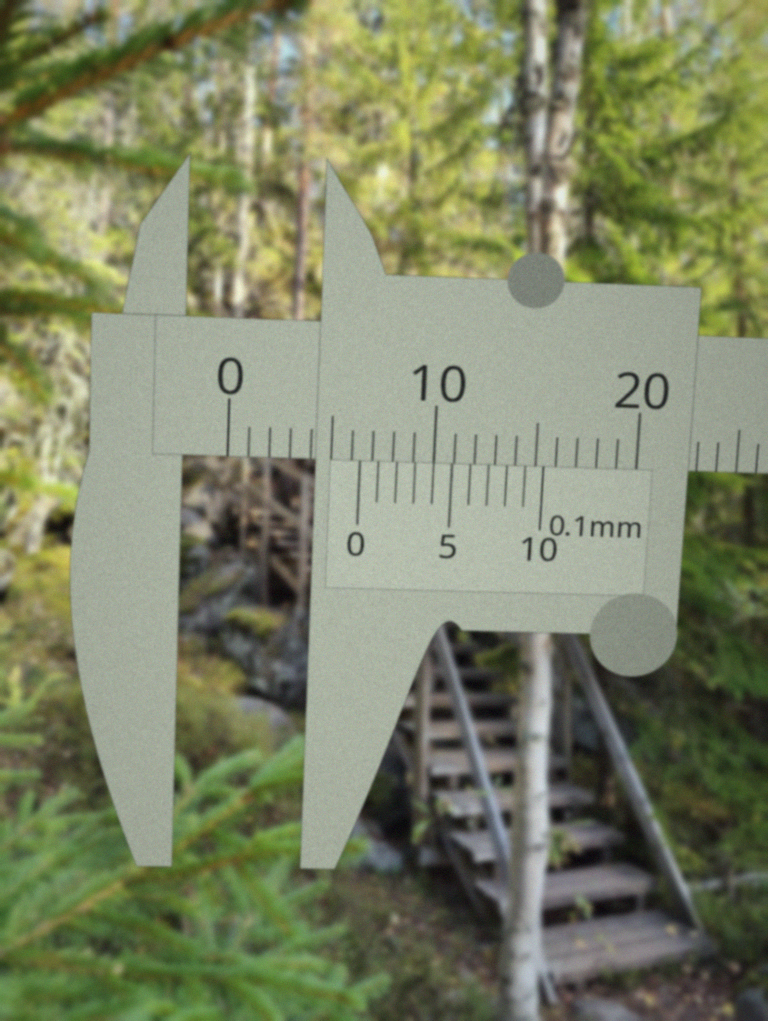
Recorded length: mm 6.4
